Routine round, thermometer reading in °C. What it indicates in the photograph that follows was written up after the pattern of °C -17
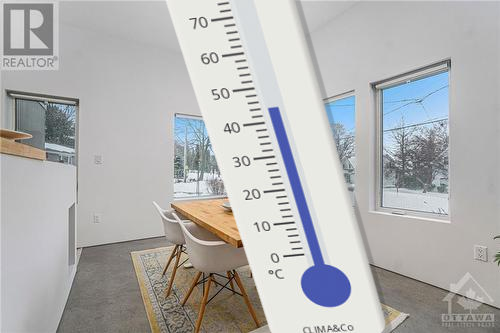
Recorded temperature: °C 44
